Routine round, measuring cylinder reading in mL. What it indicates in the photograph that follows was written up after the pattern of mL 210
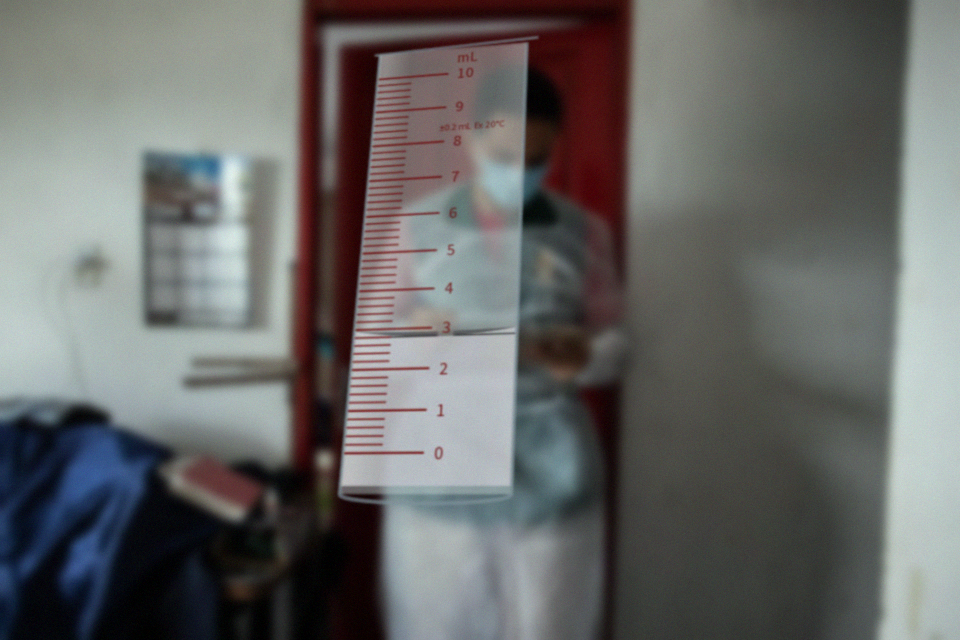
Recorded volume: mL 2.8
